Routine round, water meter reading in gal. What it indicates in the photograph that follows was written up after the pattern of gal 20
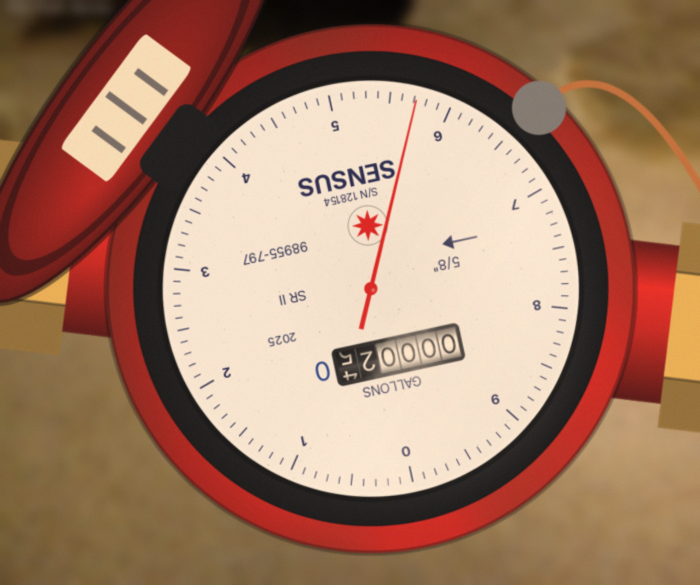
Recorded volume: gal 245.7
